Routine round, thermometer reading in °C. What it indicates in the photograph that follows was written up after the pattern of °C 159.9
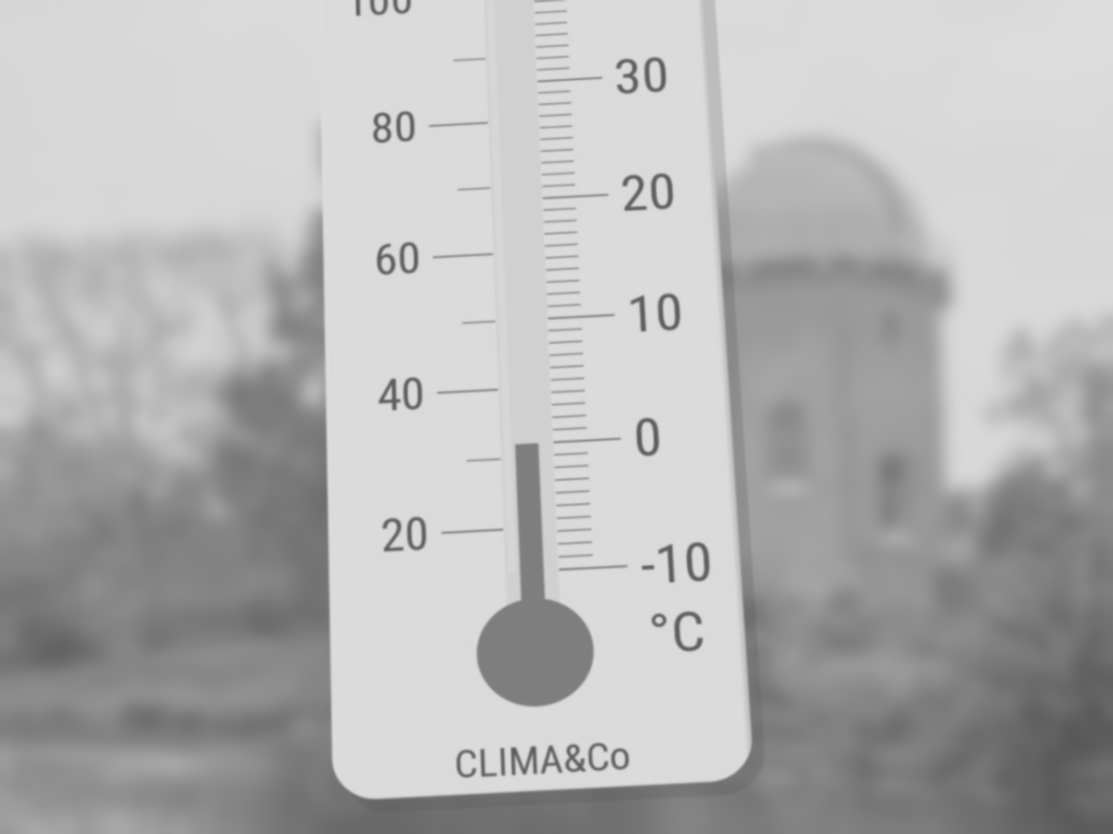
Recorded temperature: °C 0
